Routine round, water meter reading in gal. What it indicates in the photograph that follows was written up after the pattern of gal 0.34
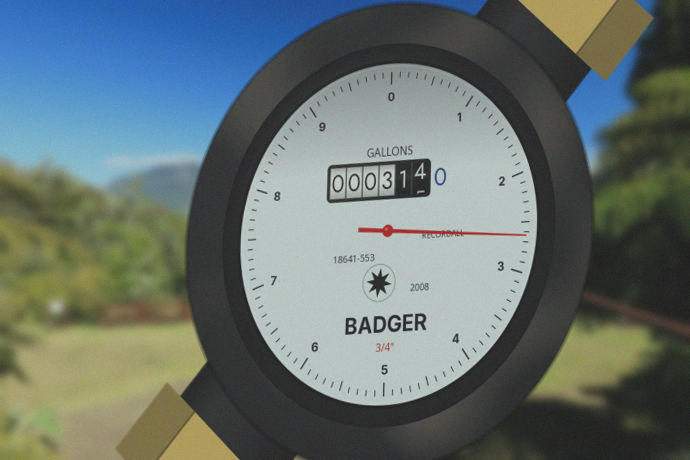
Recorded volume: gal 3142.6
